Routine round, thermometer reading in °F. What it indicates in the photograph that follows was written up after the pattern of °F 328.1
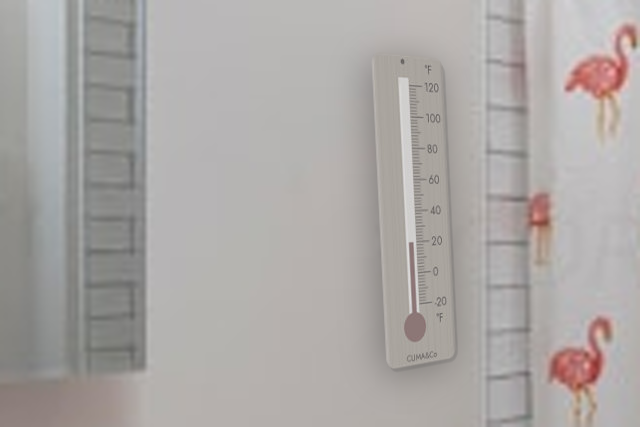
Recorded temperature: °F 20
